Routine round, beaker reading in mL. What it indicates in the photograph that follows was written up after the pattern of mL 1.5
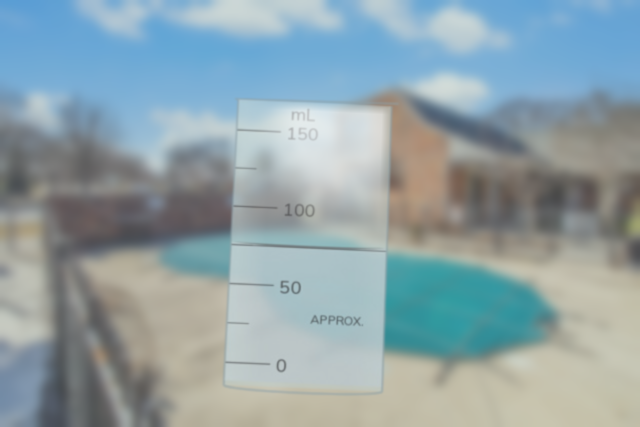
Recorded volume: mL 75
